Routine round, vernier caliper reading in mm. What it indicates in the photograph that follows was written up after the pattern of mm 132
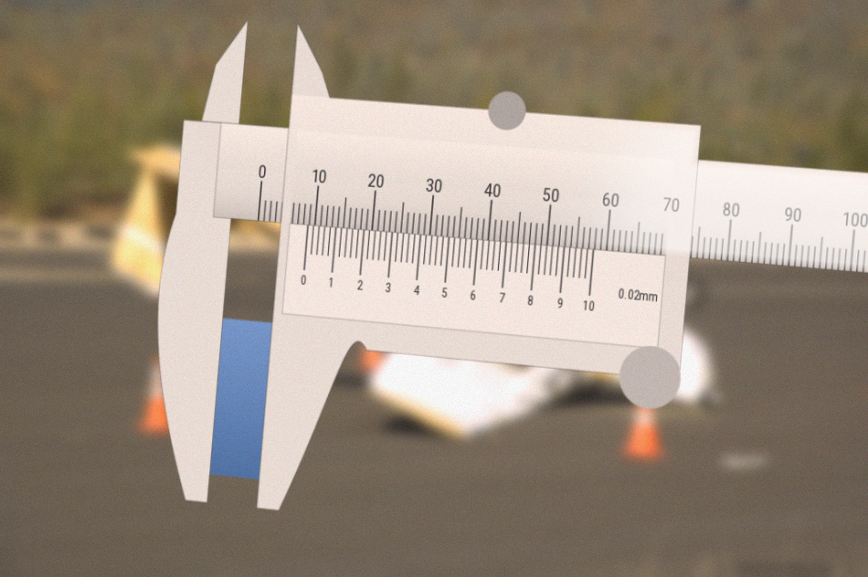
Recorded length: mm 8.8
